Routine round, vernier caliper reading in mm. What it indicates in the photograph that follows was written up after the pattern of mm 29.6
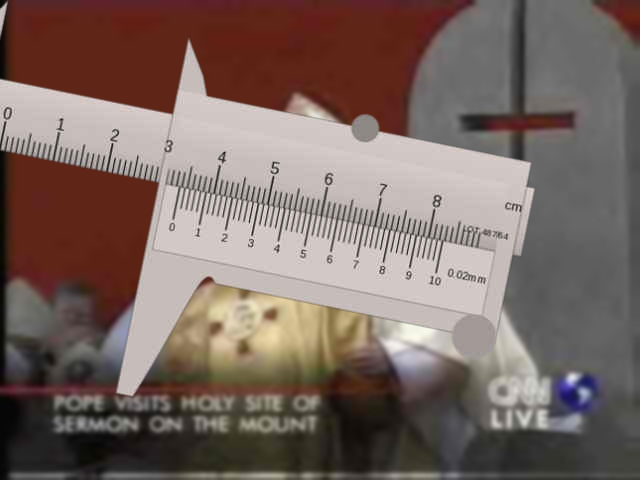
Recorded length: mm 33.6
